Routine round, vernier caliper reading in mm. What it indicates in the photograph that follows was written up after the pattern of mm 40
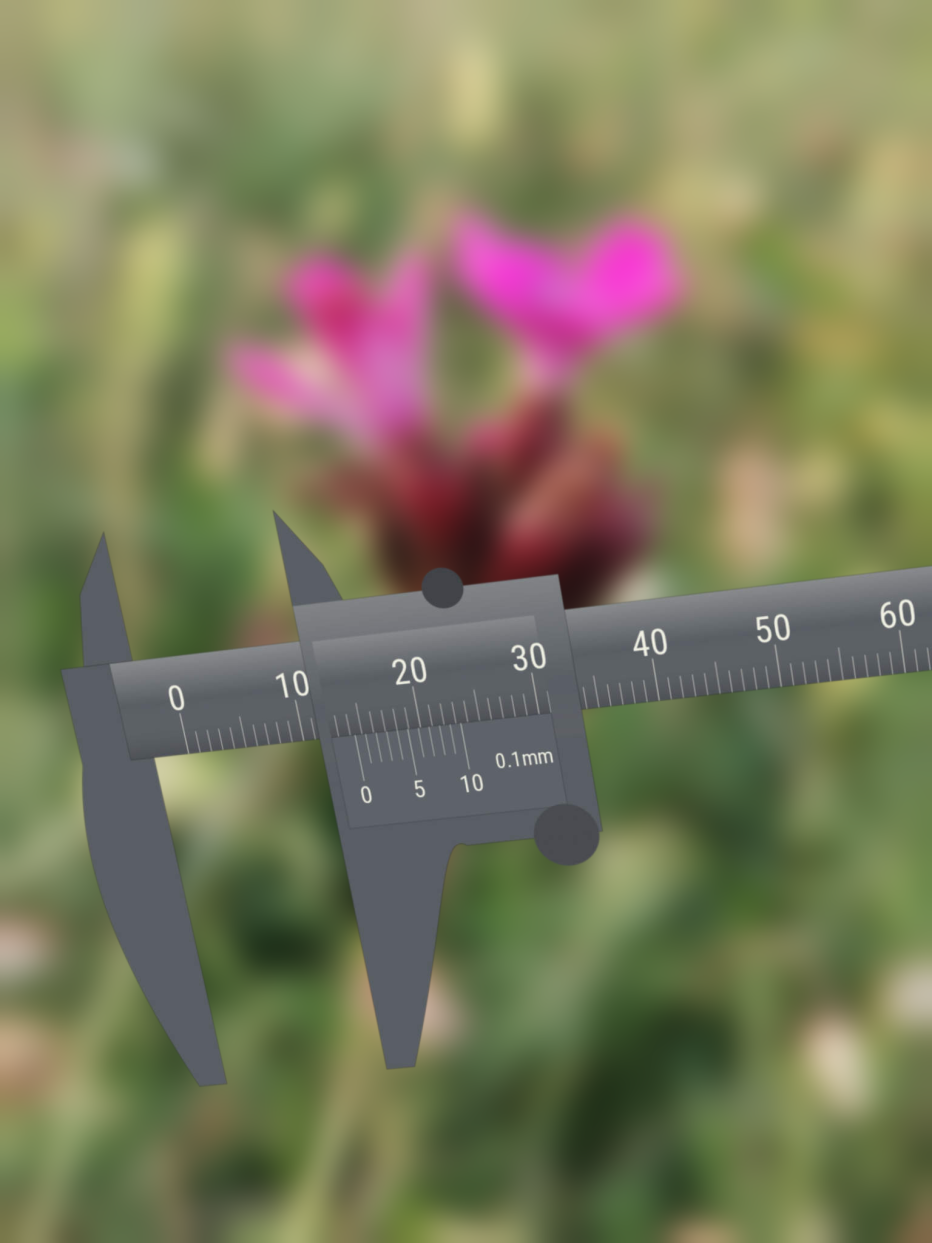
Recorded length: mm 14.4
